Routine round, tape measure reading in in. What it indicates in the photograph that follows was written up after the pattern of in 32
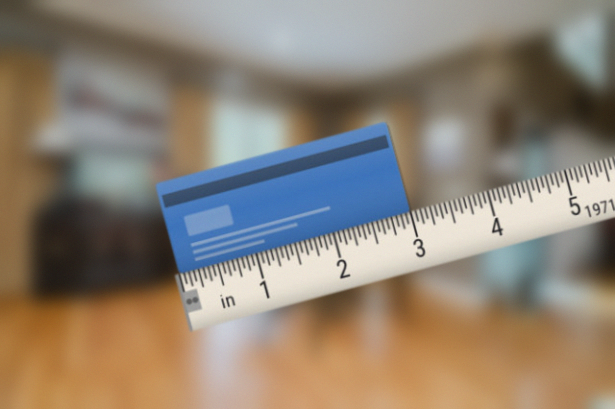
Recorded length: in 3
